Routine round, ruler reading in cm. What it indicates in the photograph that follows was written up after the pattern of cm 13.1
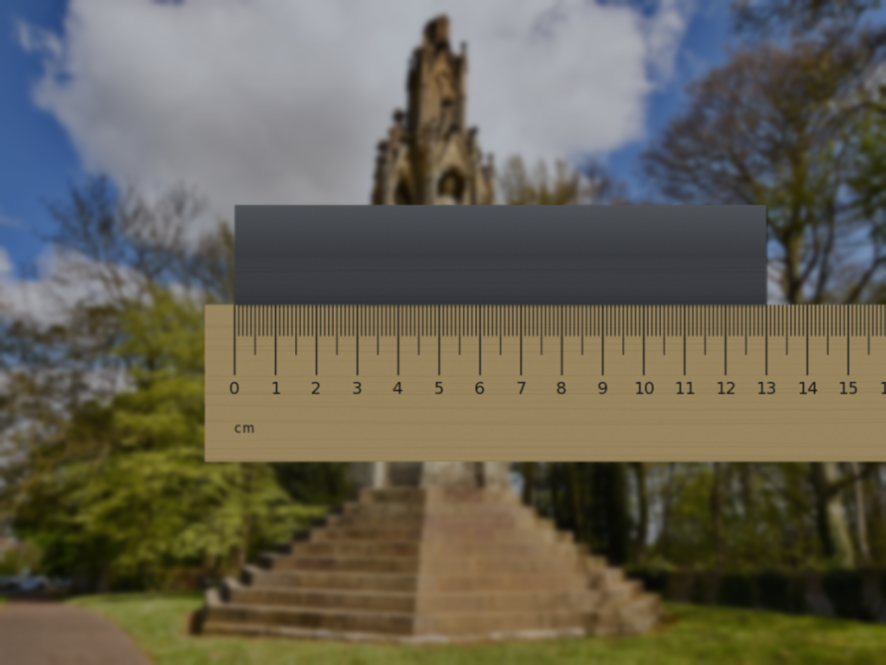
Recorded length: cm 13
